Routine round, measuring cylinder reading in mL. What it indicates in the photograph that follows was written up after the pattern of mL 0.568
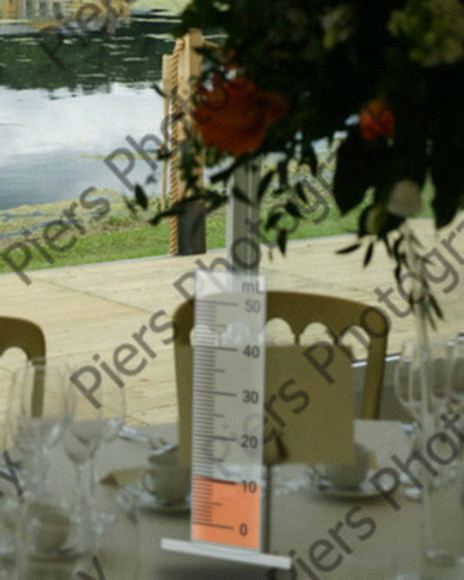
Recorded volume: mL 10
